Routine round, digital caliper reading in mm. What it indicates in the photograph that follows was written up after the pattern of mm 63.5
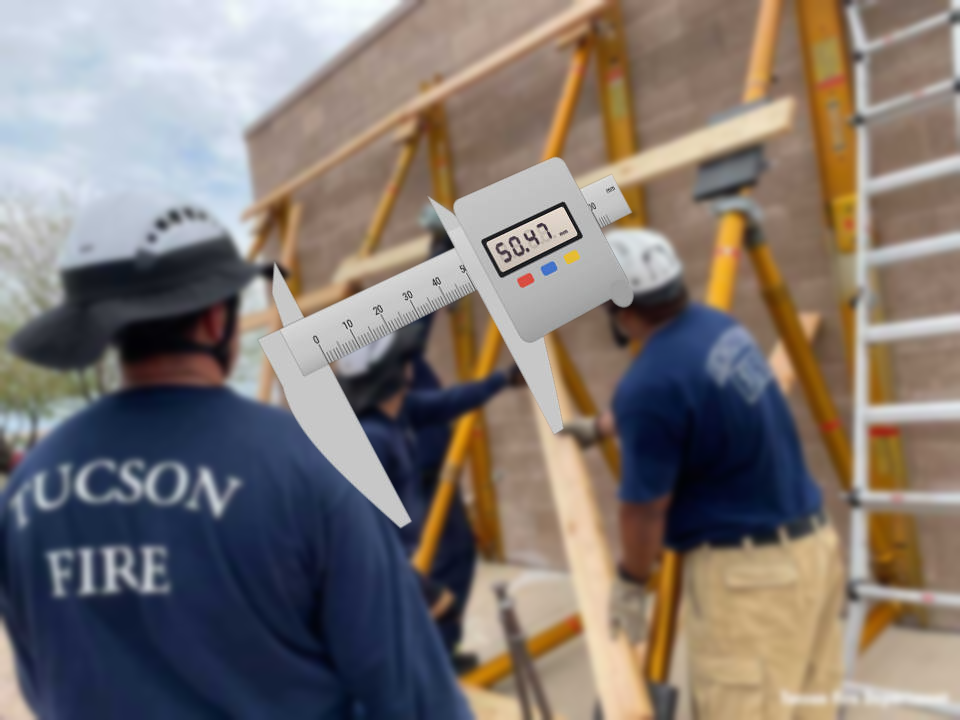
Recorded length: mm 50.47
